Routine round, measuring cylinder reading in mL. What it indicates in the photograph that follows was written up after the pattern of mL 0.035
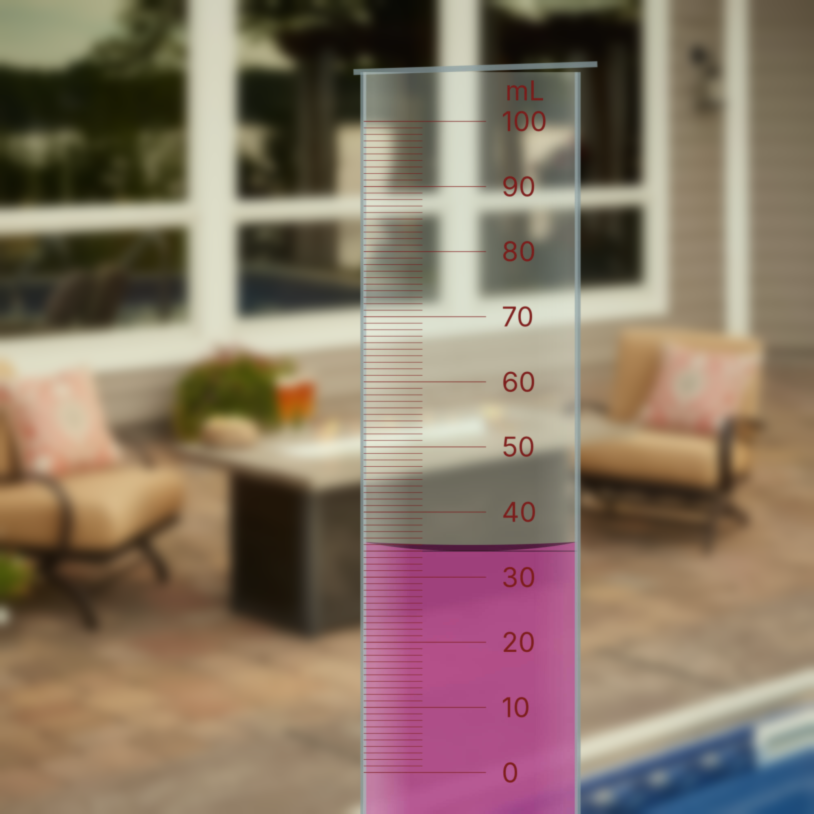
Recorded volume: mL 34
